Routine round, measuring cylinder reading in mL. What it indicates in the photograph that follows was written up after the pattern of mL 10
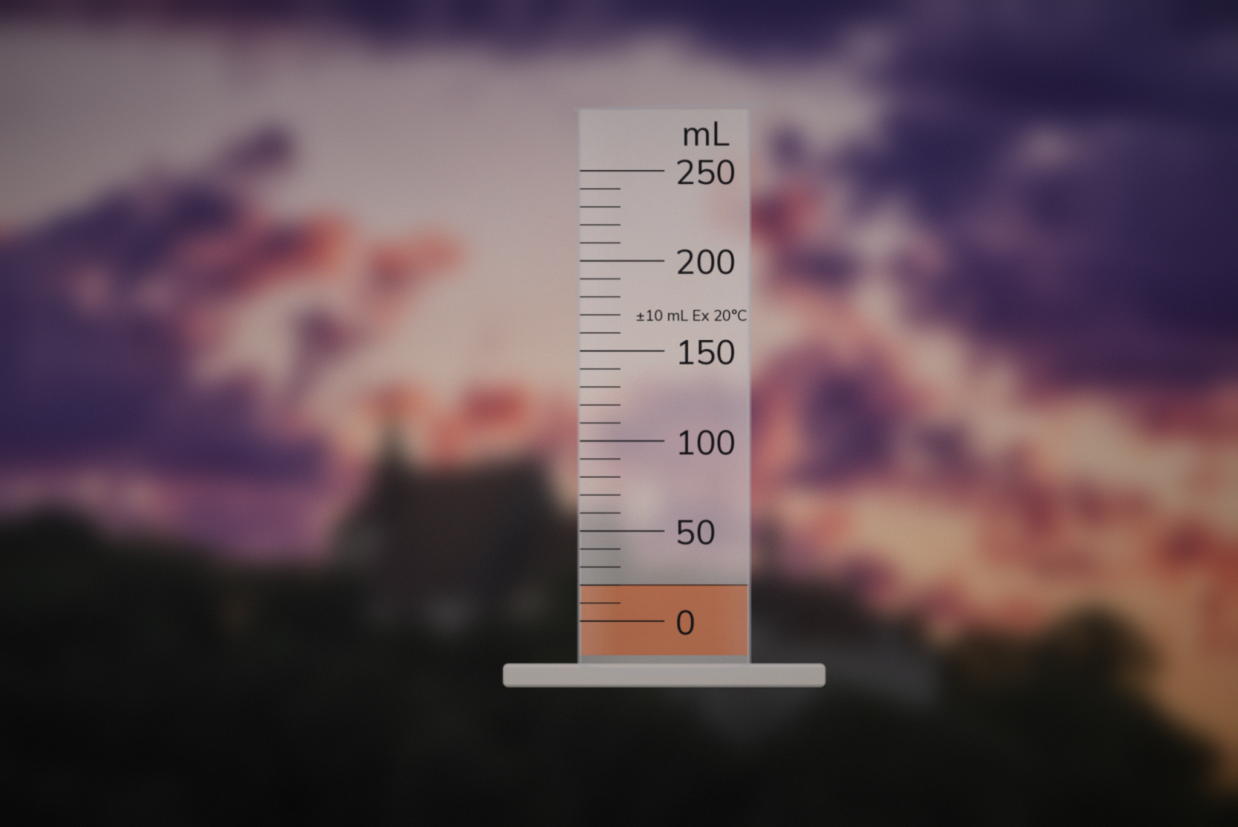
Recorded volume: mL 20
